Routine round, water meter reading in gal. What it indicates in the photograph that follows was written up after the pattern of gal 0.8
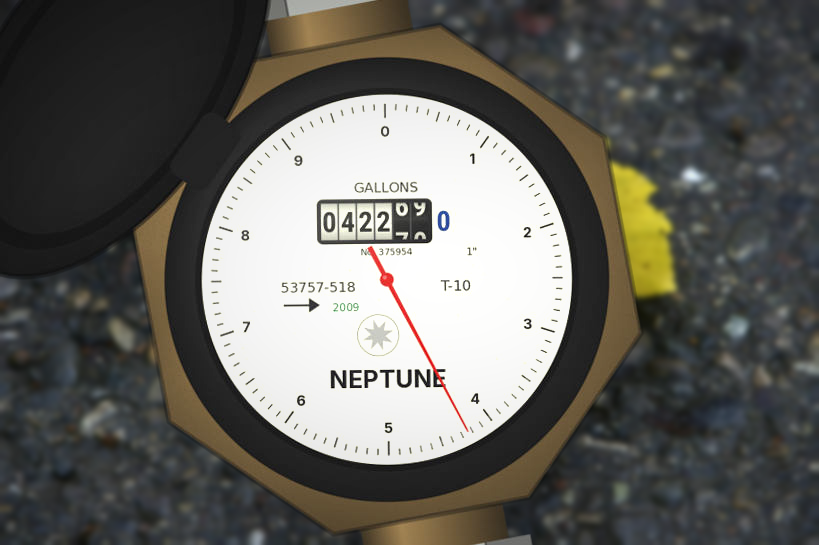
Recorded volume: gal 422694.2
